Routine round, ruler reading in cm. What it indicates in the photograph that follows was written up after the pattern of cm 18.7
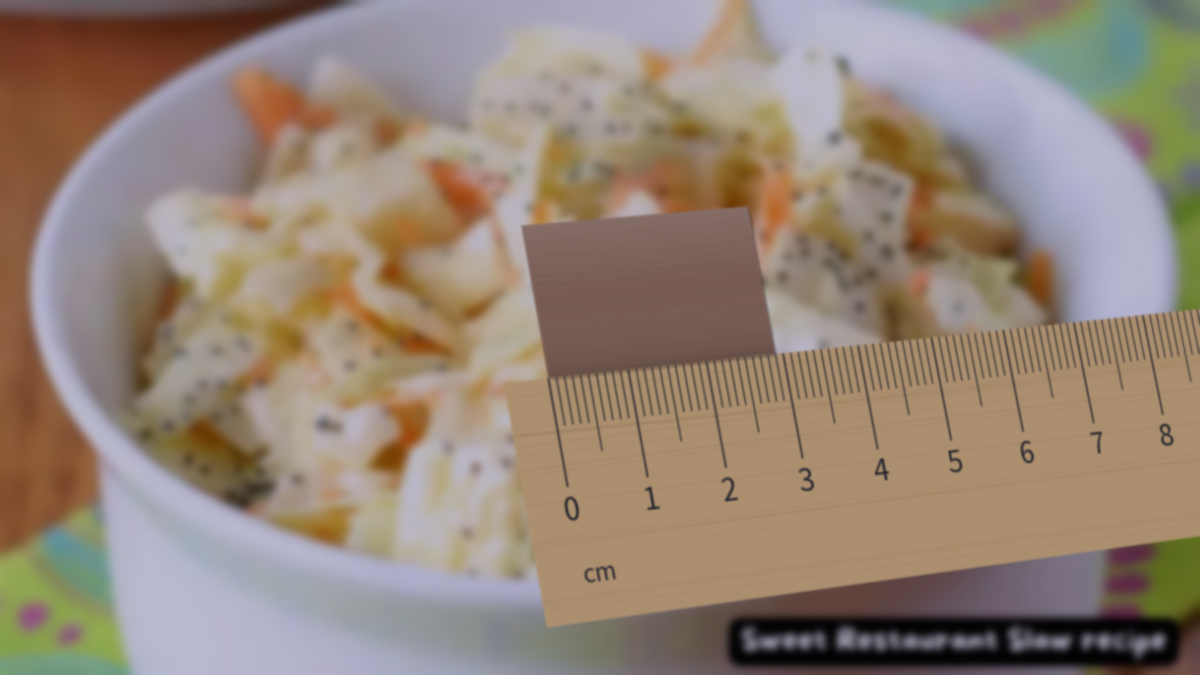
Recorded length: cm 2.9
